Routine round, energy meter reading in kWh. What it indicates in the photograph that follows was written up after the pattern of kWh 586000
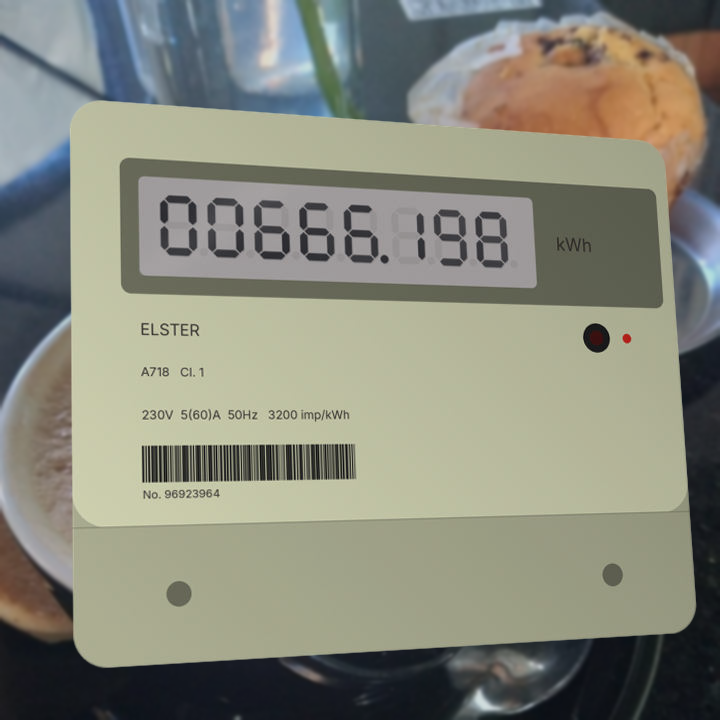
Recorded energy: kWh 666.198
